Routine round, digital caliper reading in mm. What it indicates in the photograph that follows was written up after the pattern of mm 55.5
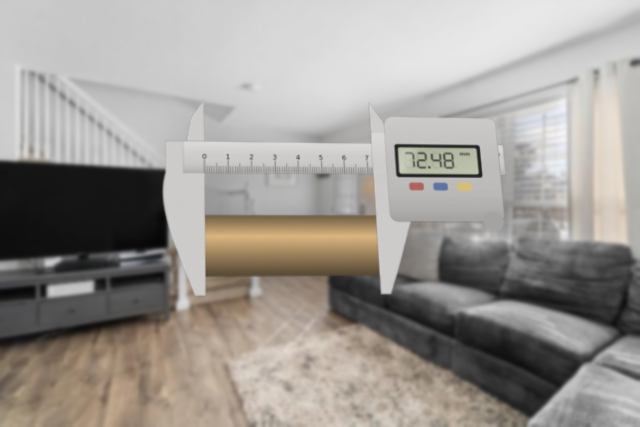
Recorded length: mm 72.48
